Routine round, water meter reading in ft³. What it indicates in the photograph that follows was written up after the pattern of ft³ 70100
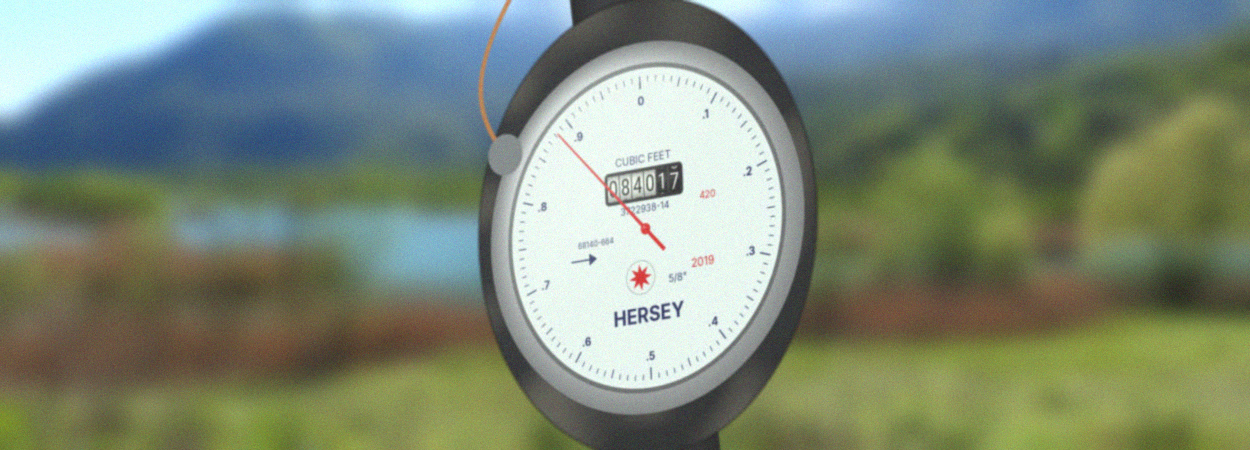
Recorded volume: ft³ 84016.88
